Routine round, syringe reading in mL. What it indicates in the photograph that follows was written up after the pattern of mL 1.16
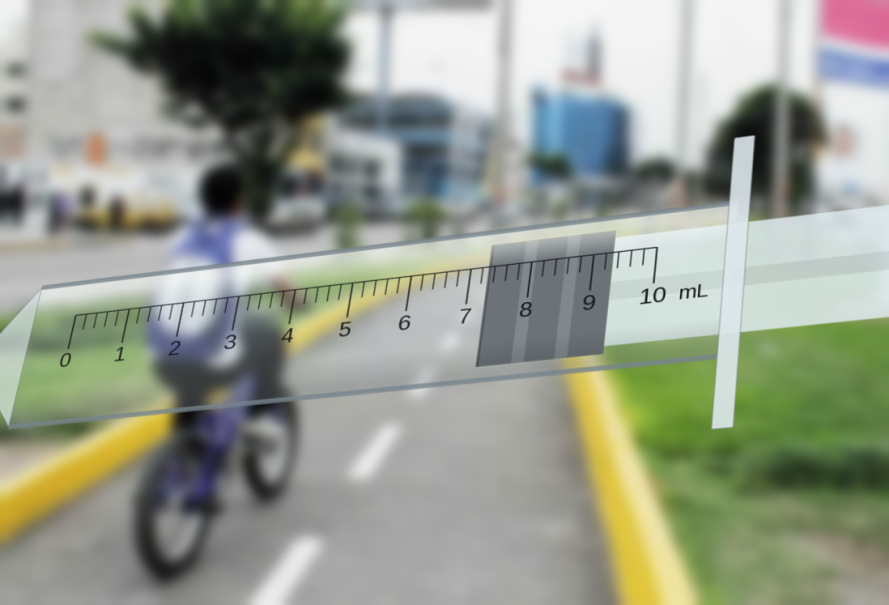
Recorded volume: mL 7.3
